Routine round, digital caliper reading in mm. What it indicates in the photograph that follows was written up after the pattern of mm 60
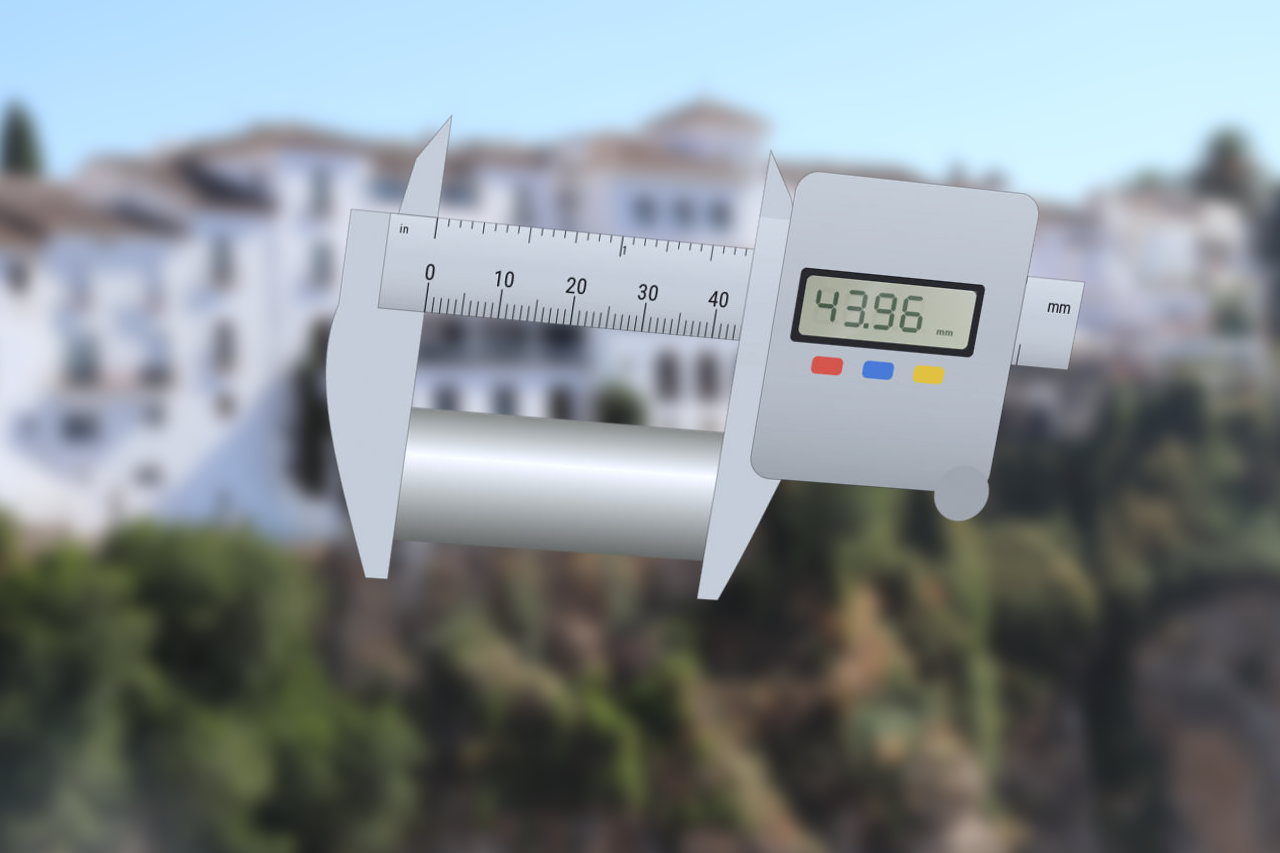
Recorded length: mm 43.96
